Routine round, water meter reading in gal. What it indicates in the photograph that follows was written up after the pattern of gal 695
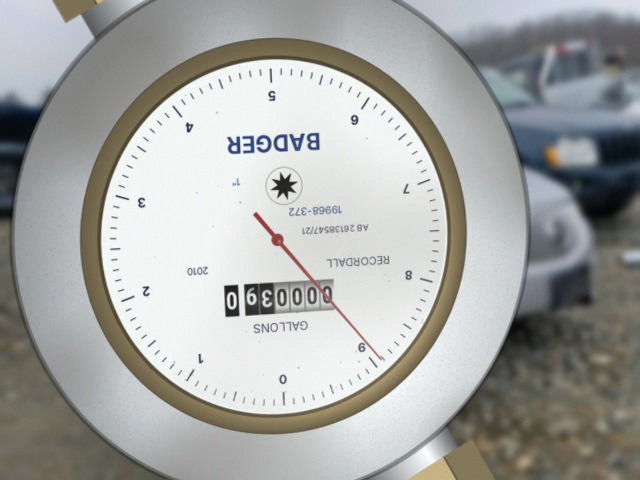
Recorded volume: gal 388.9
